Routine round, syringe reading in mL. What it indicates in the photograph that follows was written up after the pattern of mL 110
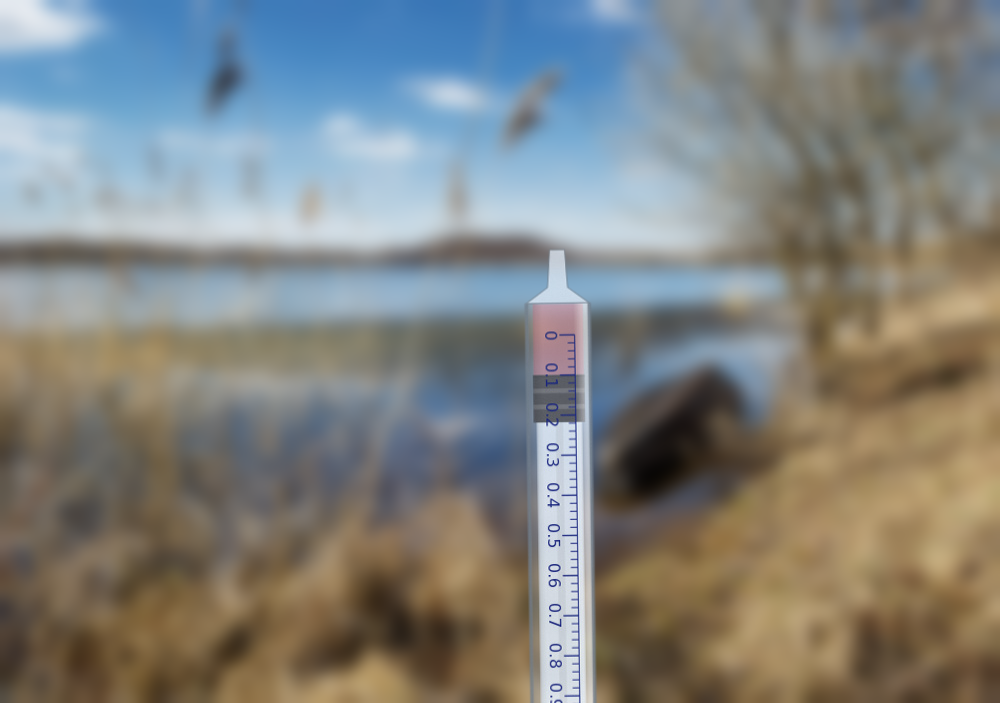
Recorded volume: mL 0.1
